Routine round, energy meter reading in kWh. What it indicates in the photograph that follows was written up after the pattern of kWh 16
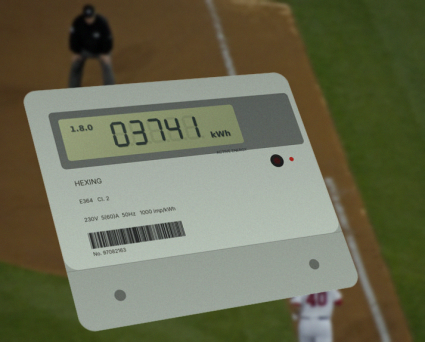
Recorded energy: kWh 3741
